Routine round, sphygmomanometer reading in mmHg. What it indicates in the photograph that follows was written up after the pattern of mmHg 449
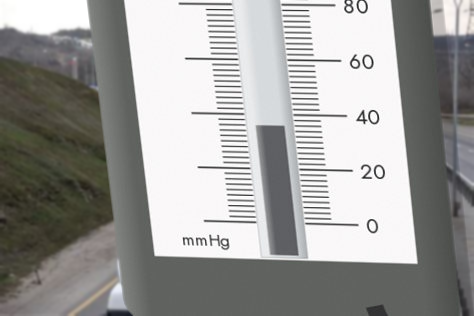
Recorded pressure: mmHg 36
